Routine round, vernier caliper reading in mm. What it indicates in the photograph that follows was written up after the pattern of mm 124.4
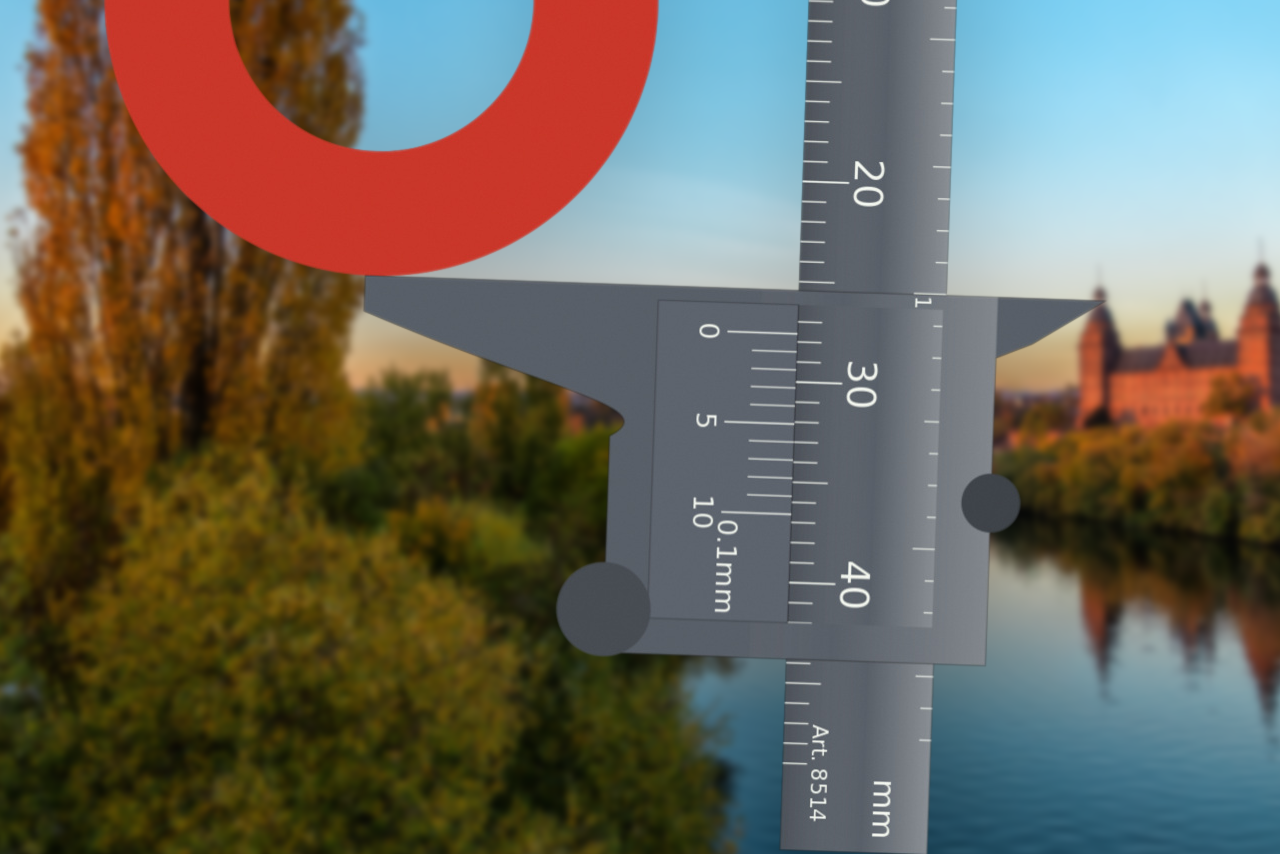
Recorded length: mm 27.6
